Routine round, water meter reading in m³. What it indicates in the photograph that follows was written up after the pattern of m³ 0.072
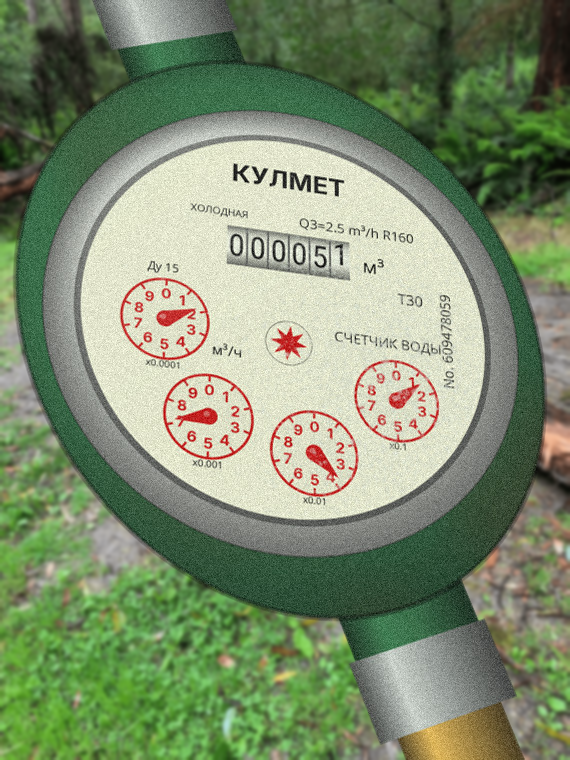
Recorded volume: m³ 51.1371
